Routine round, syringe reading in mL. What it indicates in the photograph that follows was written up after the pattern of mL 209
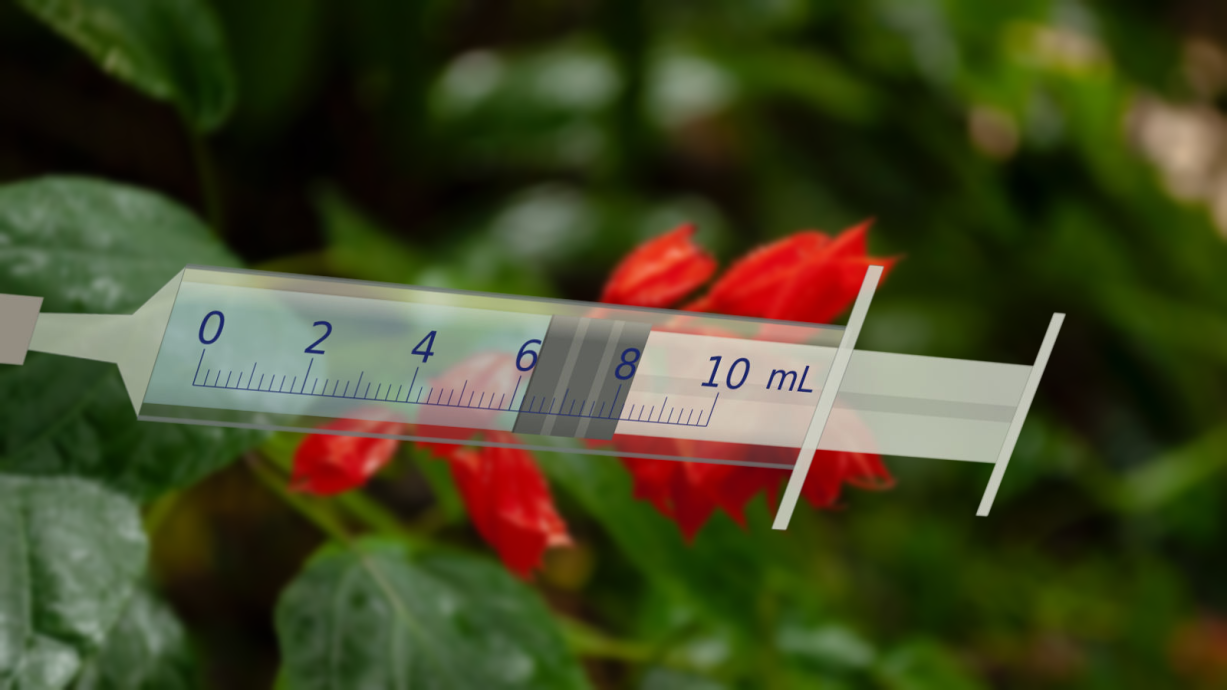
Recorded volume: mL 6.2
